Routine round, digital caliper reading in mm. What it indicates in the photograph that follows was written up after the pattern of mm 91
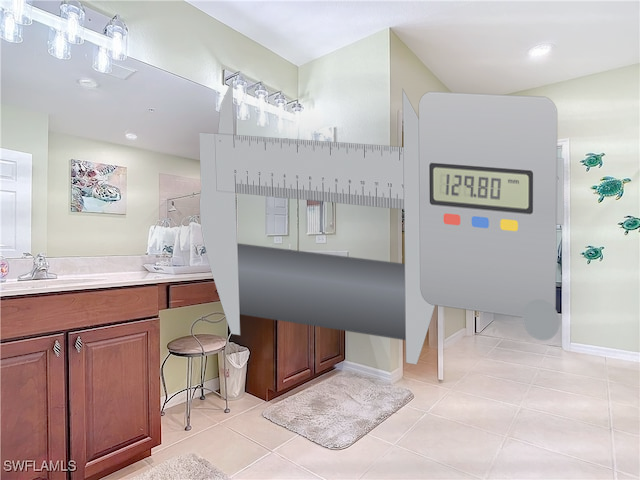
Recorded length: mm 129.80
